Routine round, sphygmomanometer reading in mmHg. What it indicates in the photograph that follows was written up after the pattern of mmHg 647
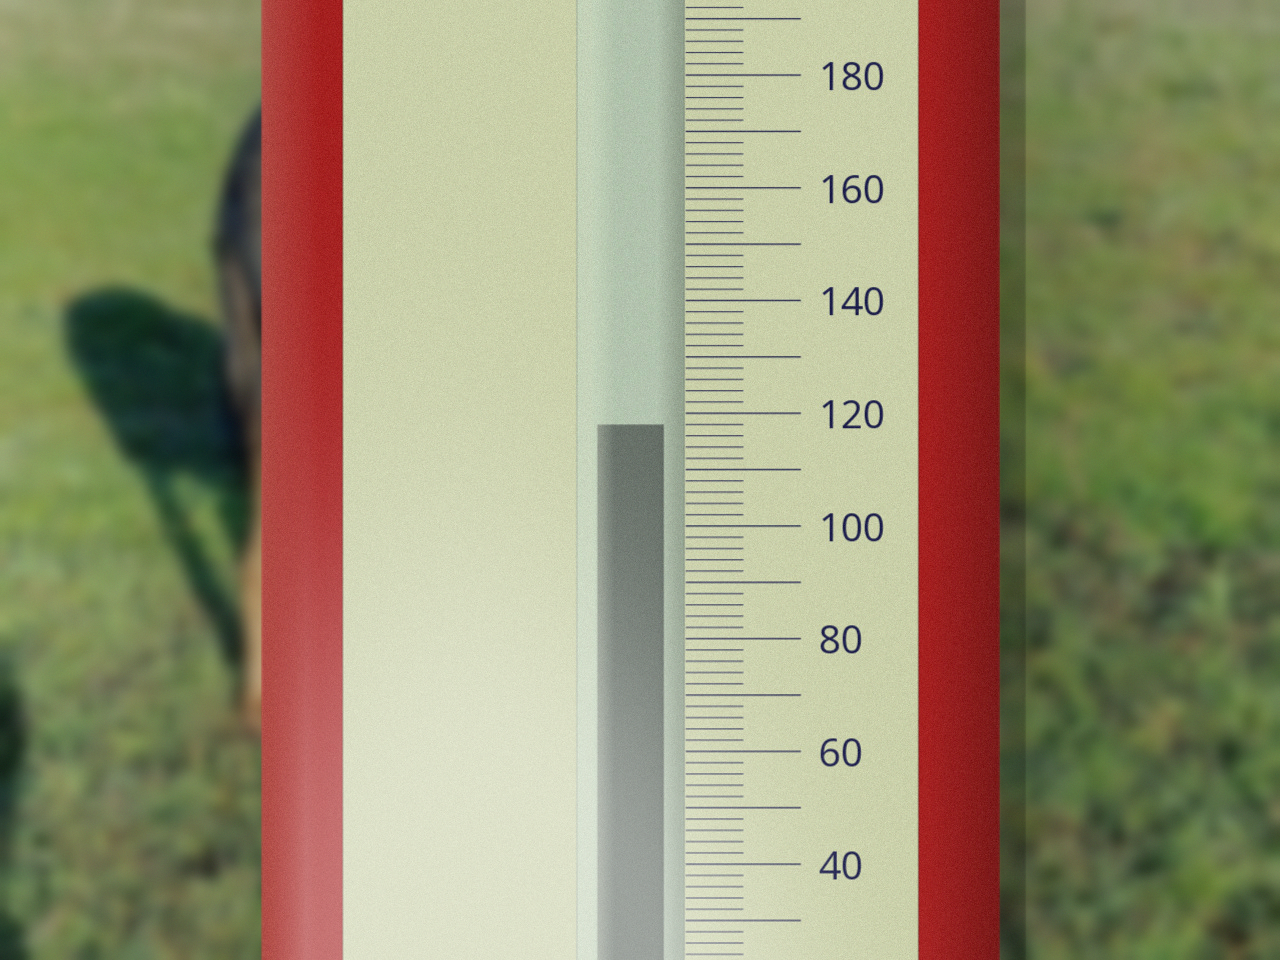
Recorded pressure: mmHg 118
